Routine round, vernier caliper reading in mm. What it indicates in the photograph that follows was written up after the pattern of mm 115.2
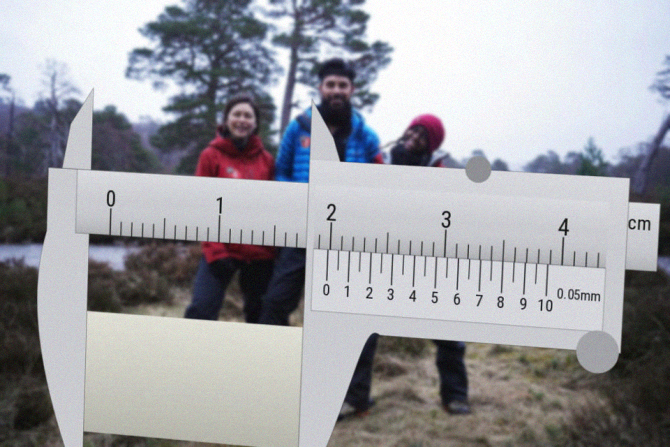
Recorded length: mm 19.8
